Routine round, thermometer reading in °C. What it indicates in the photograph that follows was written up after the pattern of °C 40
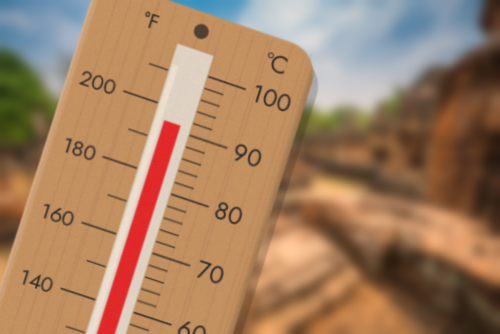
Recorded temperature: °C 91
